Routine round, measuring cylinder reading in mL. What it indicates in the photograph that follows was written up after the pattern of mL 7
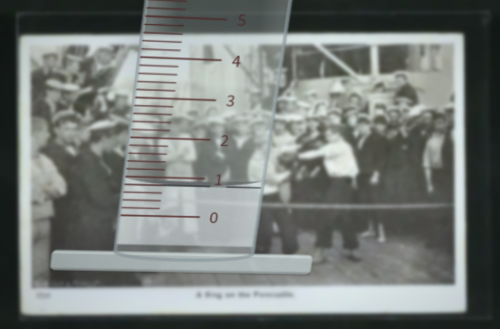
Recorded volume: mL 0.8
